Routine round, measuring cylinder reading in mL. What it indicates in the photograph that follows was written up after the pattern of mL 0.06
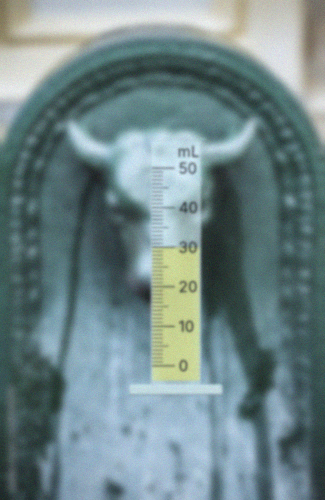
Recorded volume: mL 30
